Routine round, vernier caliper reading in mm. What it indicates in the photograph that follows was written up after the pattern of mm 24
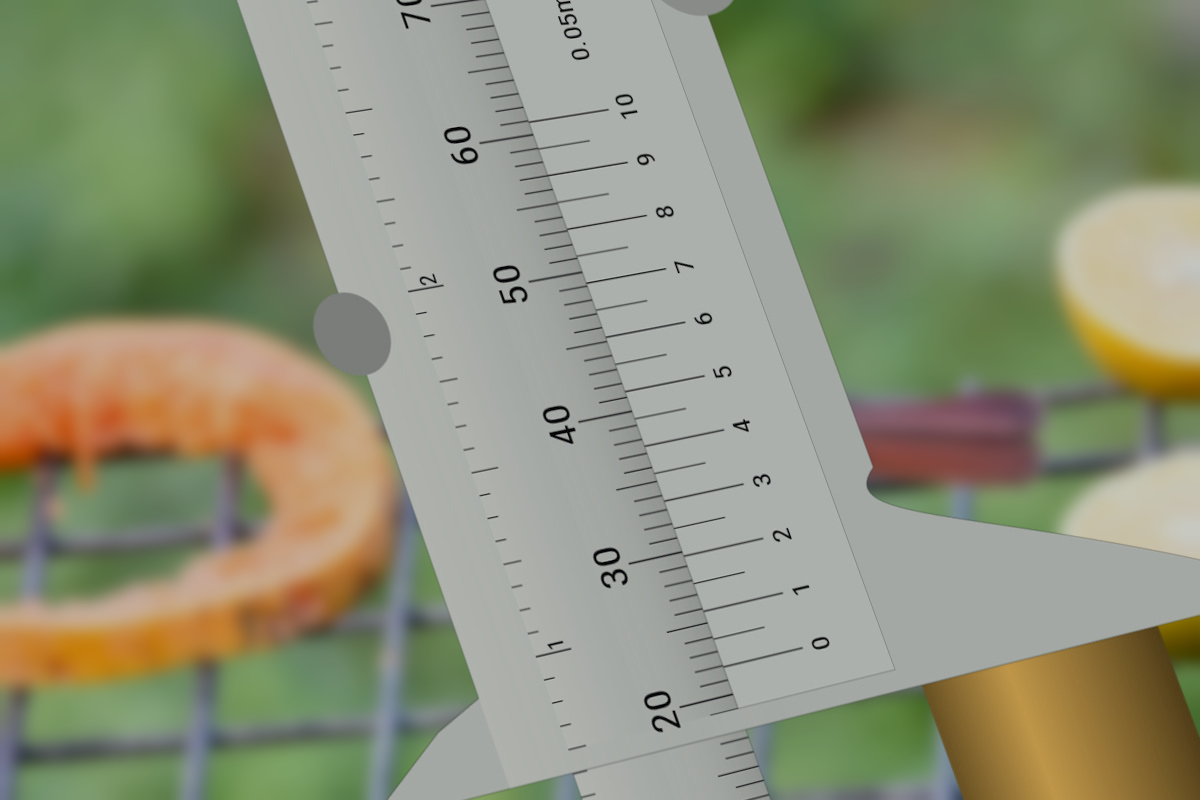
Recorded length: mm 21.9
